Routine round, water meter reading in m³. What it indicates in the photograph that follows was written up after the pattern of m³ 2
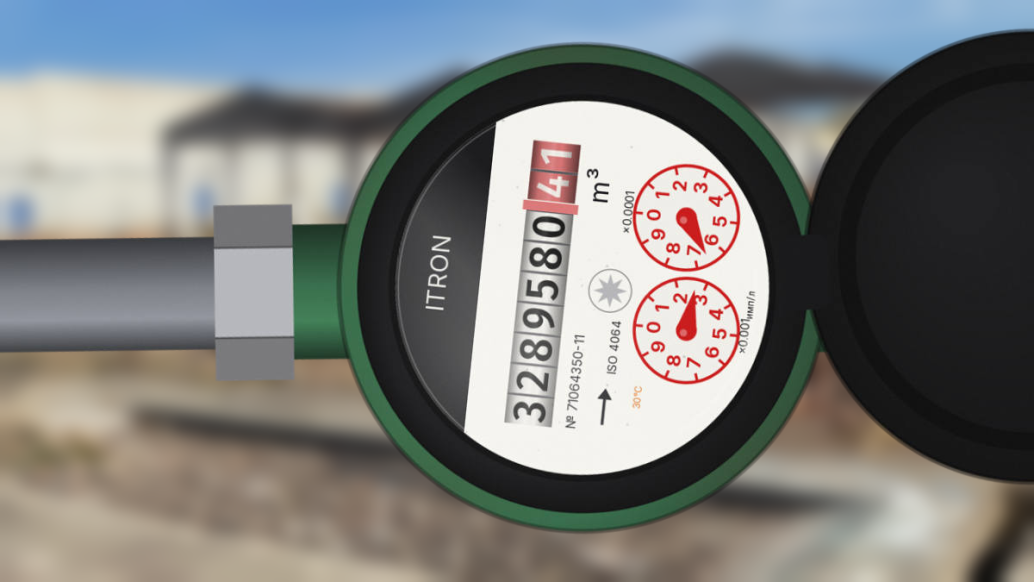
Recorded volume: m³ 3289580.4126
